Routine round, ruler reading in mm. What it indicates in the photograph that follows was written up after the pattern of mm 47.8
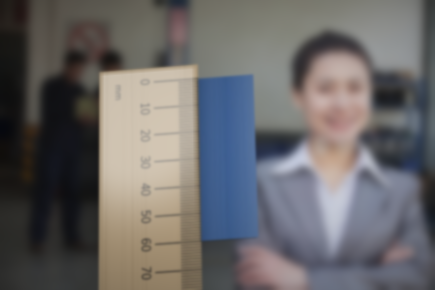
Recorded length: mm 60
